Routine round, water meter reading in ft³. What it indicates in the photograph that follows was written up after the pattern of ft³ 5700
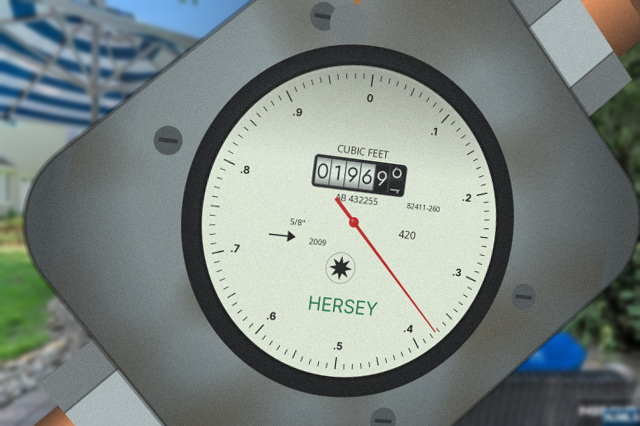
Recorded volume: ft³ 19696.37
